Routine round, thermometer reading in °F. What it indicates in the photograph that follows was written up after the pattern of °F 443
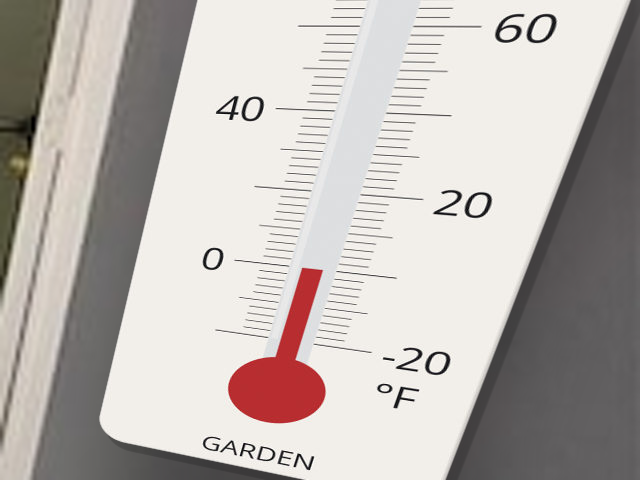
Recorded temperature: °F 0
